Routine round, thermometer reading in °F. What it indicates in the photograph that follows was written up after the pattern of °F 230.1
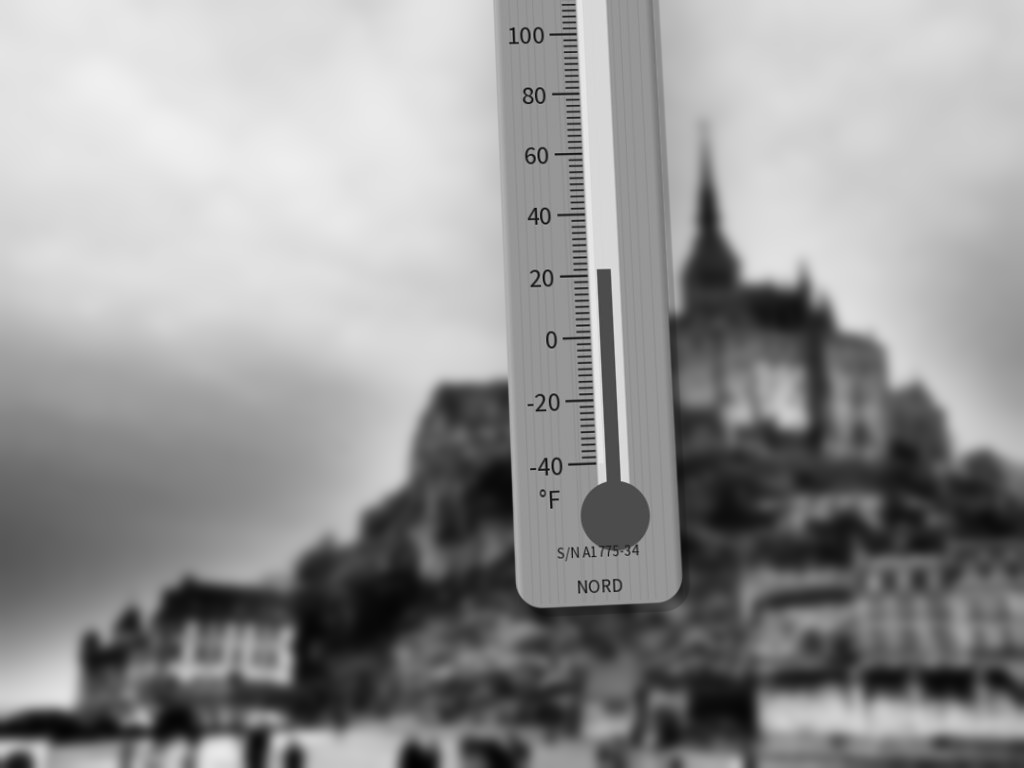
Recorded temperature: °F 22
